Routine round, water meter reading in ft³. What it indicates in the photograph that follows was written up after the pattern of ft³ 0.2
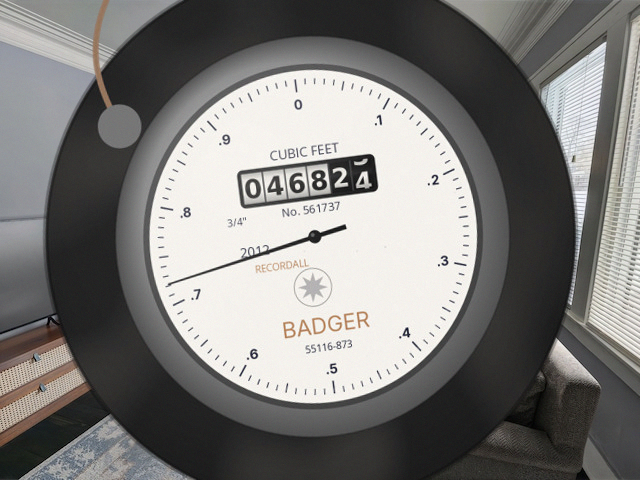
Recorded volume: ft³ 46823.72
